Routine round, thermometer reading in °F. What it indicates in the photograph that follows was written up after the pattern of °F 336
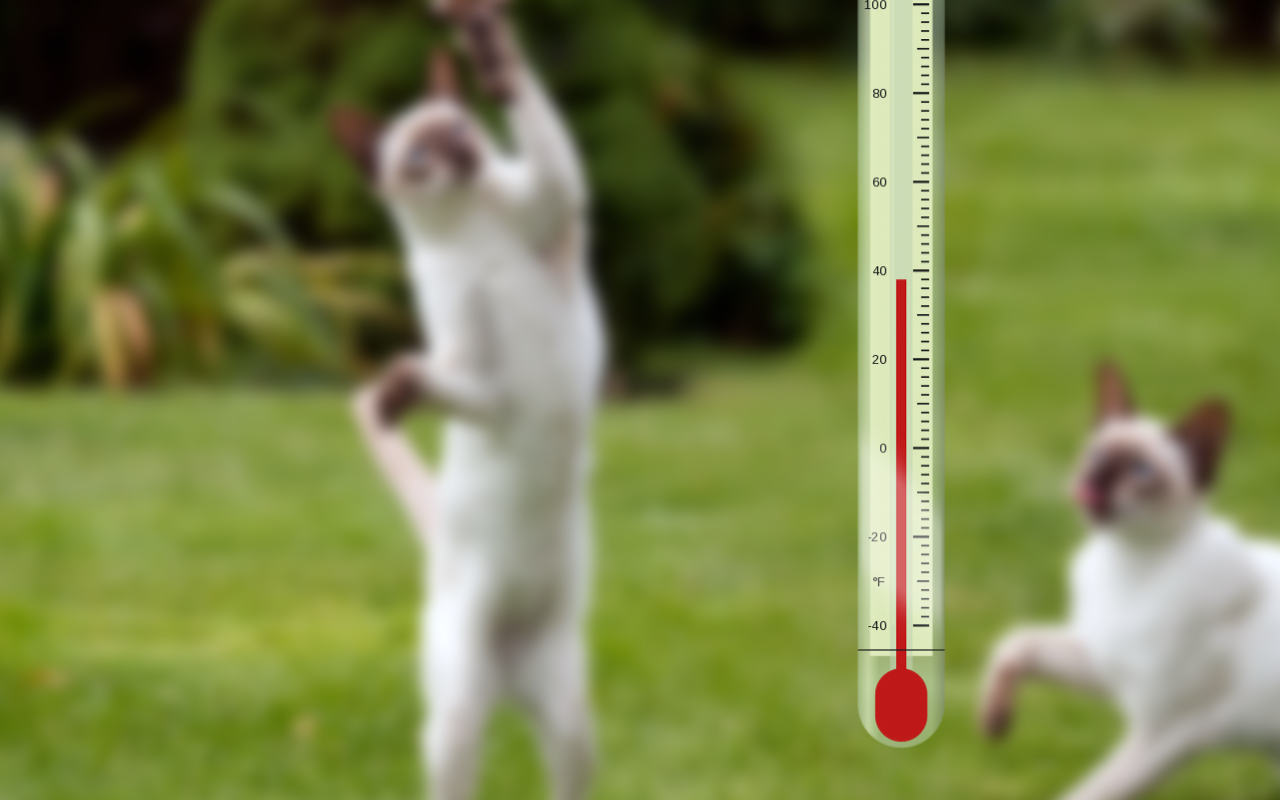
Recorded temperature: °F 38
